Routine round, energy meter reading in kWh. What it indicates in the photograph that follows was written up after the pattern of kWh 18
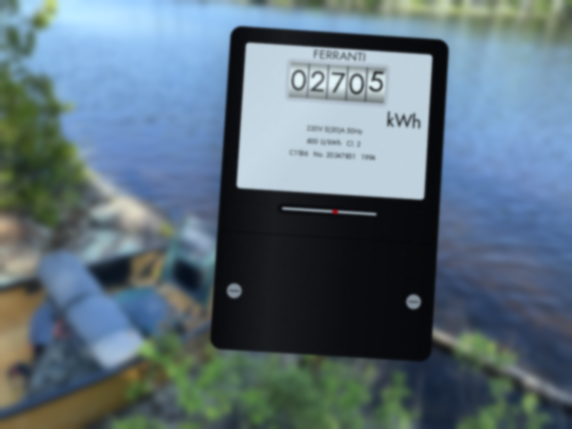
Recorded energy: kWh 2705
